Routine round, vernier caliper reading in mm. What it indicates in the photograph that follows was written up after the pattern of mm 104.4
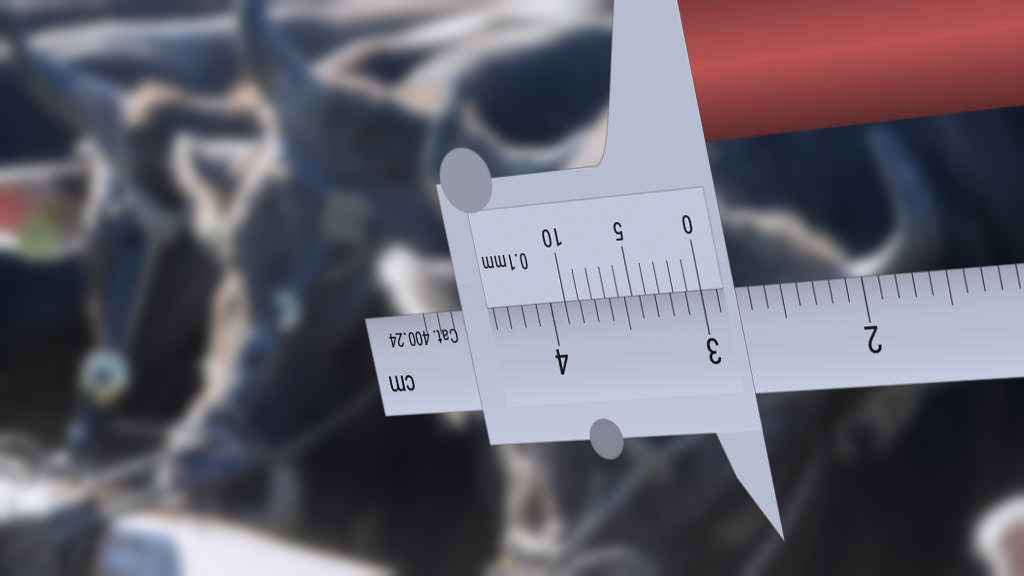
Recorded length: mm 30.0
